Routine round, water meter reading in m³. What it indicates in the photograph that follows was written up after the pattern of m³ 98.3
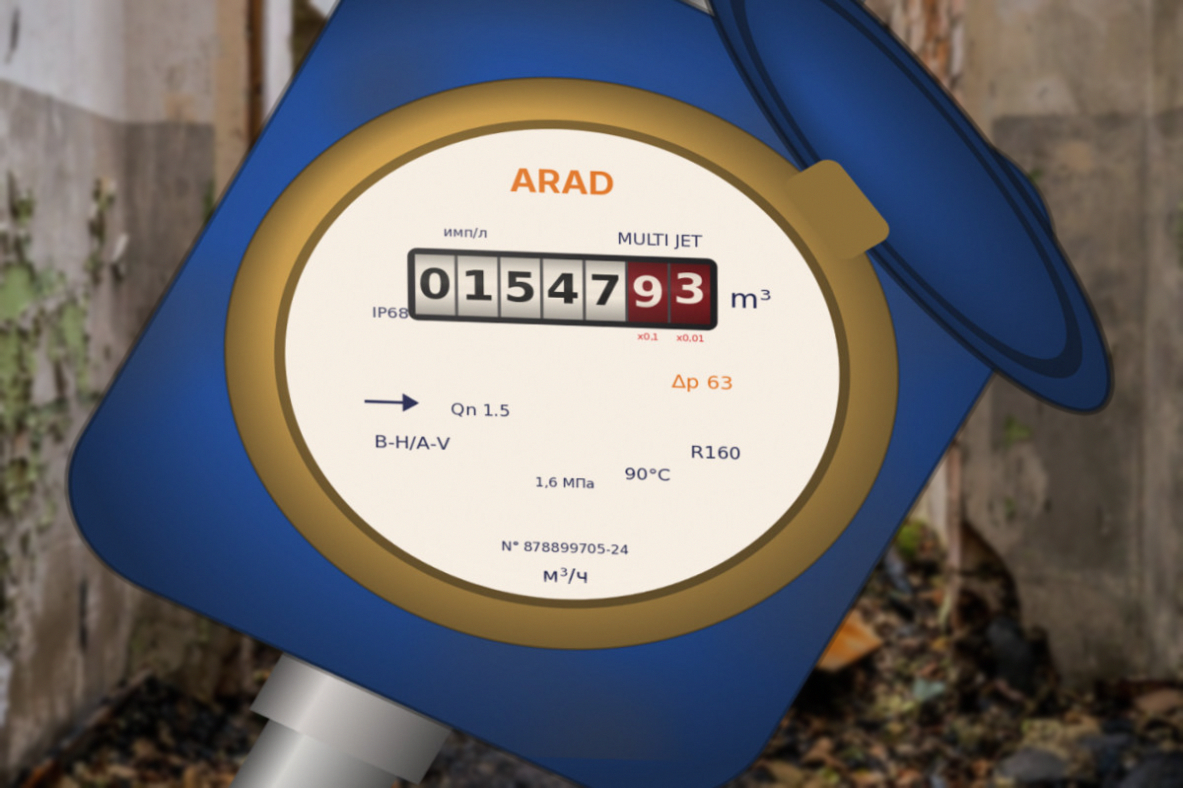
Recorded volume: m³ 1547.93
